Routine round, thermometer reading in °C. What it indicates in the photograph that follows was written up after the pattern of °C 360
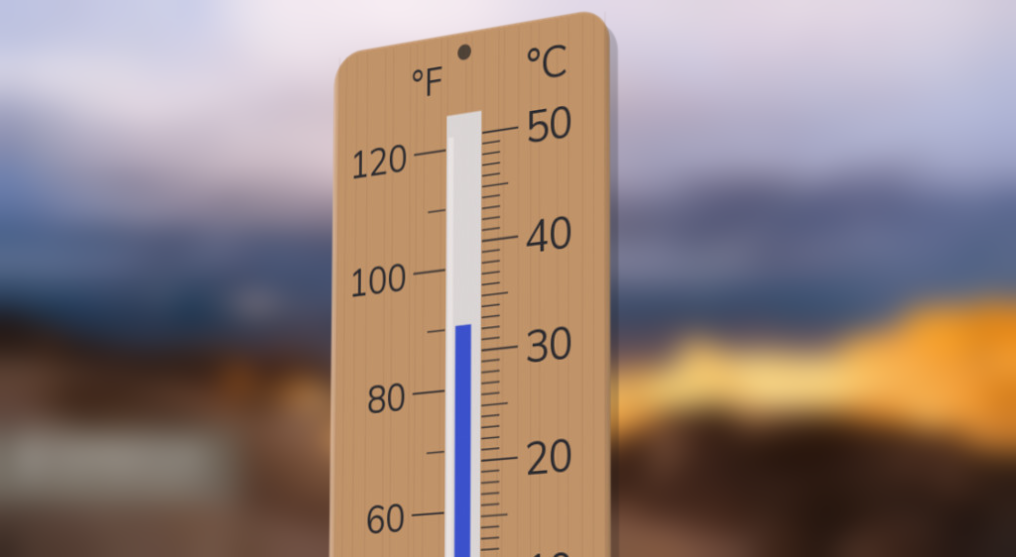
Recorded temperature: °C 32.5
